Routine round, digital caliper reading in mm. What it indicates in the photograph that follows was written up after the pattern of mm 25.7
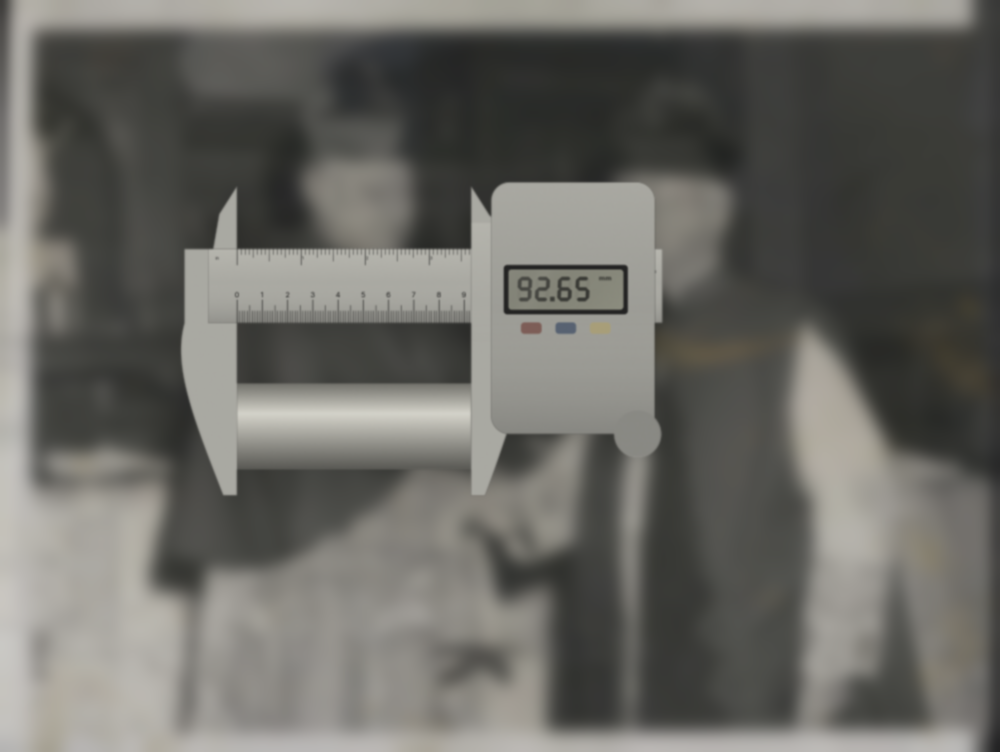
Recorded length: mm 92.65
